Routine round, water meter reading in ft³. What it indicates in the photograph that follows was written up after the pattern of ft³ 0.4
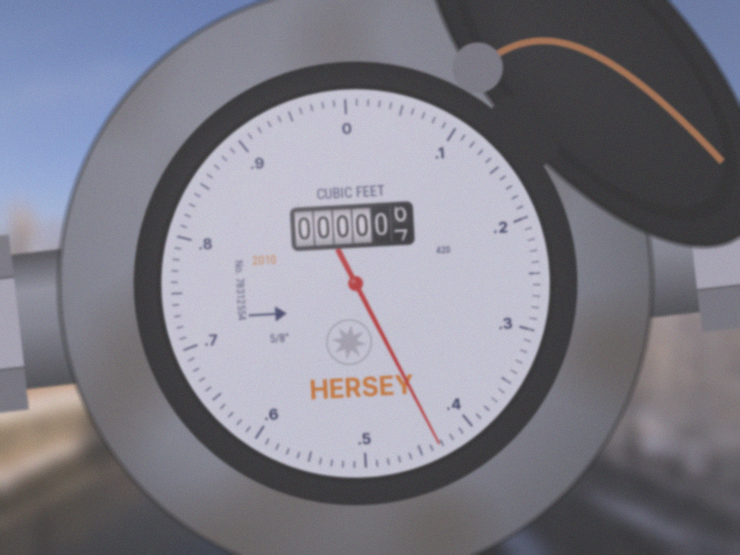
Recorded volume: ft³ 6.43
